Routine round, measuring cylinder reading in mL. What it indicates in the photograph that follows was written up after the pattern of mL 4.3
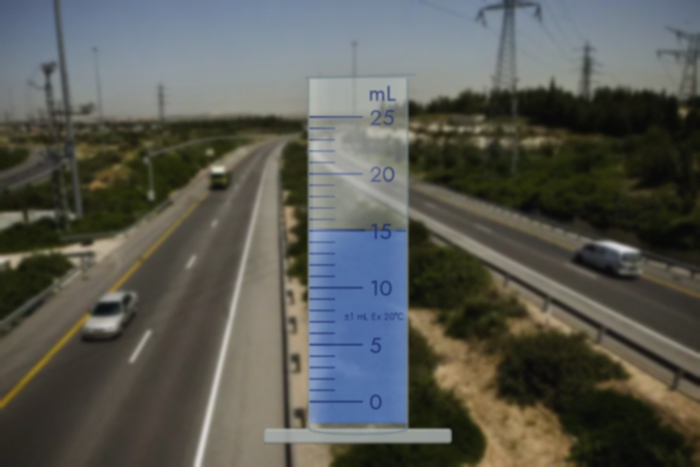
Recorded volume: mL 15
